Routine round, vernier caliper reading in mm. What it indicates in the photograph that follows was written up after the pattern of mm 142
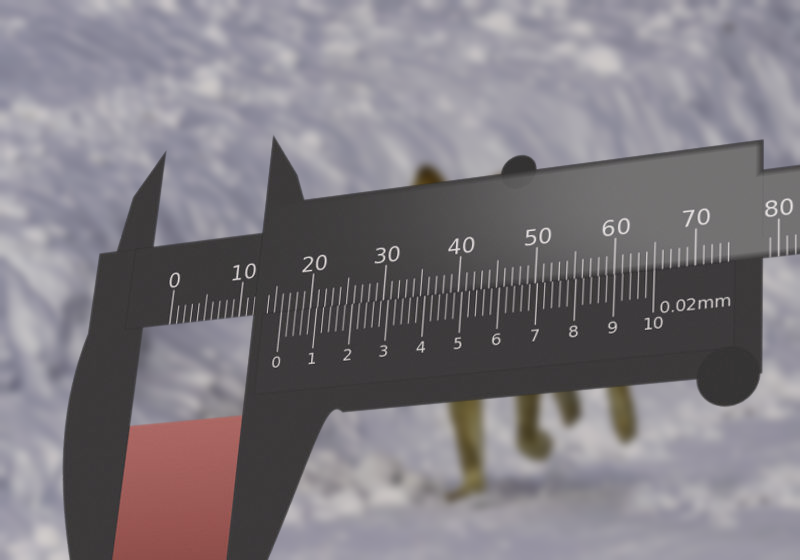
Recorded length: mm 16.0
